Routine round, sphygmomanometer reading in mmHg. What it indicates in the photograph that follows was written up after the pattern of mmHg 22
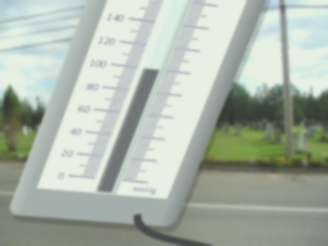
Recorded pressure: mmHg 100
